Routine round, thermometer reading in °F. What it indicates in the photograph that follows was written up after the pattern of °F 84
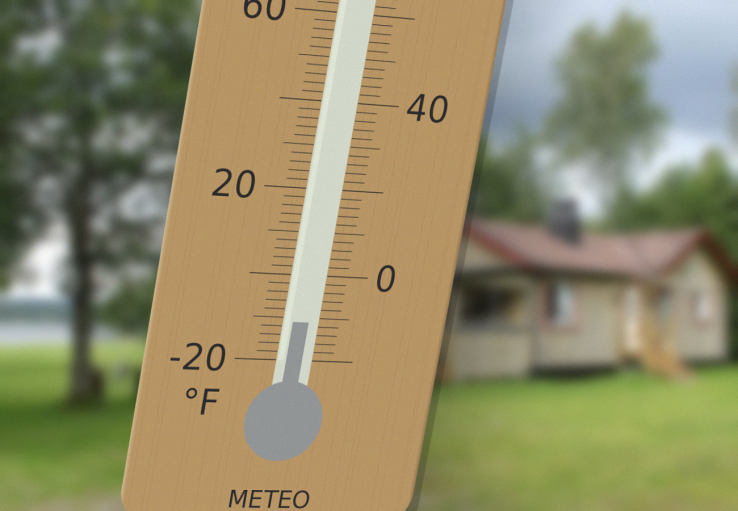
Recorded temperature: °F -11
